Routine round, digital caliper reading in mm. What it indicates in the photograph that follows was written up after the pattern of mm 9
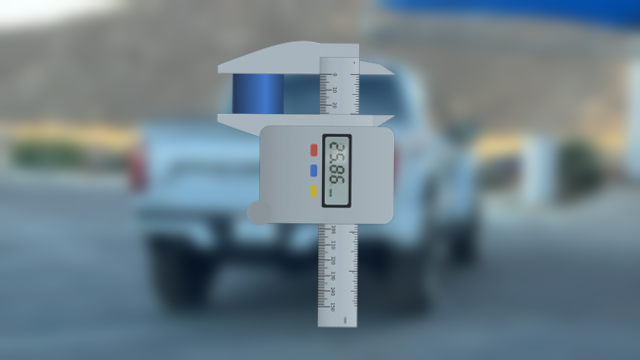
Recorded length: mm 25.86
